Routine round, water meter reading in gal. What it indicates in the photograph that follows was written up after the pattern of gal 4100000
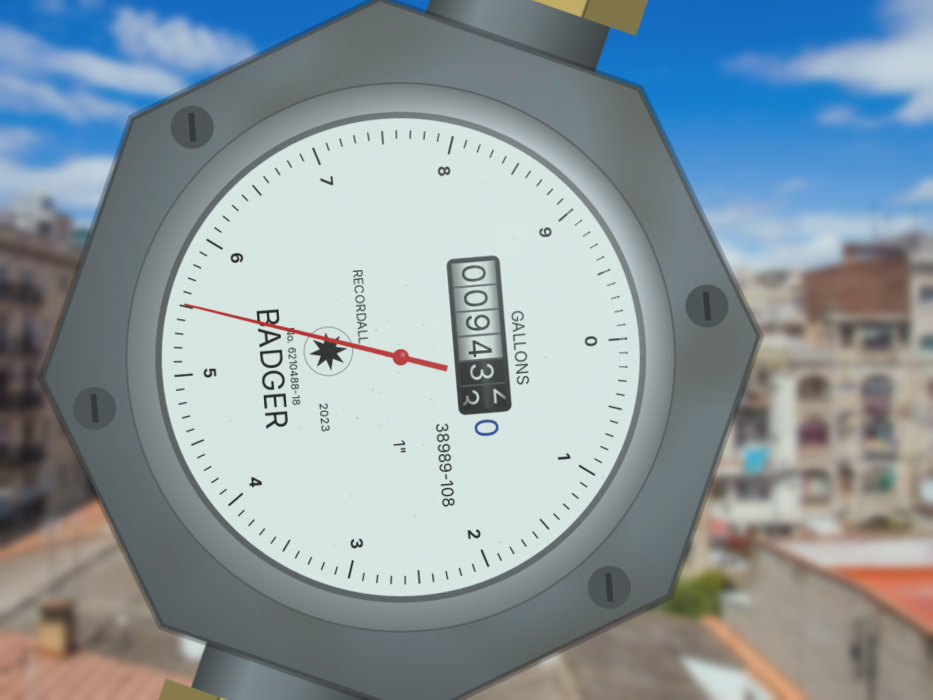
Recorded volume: gal 94325.5
